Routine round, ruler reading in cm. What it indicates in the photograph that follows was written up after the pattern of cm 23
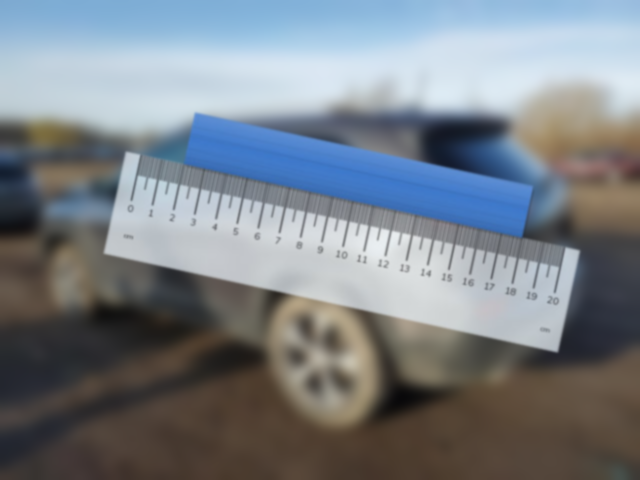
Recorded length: cm 16
